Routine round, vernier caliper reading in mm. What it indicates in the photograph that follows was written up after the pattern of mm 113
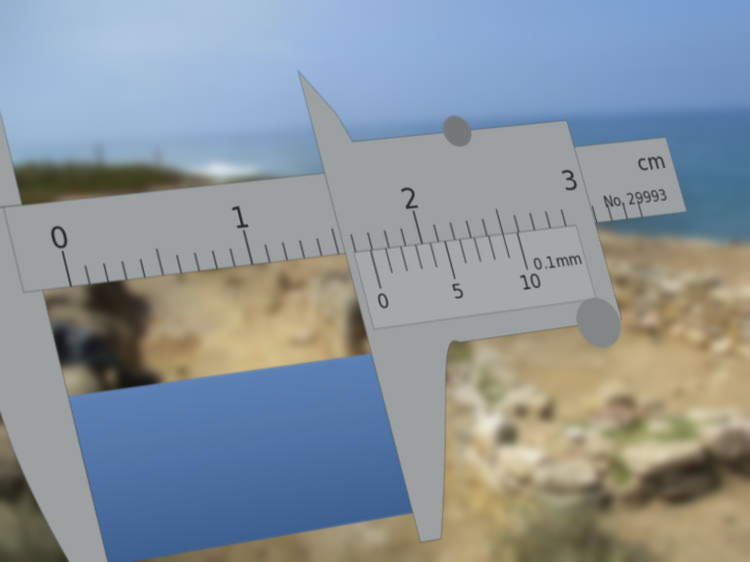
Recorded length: mm 16.9
